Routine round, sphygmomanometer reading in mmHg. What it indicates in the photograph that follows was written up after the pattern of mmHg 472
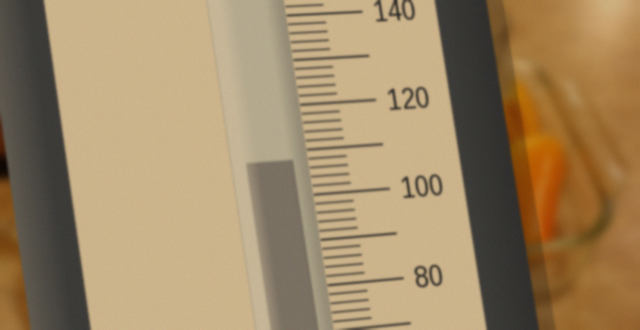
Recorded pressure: mmHg 108
